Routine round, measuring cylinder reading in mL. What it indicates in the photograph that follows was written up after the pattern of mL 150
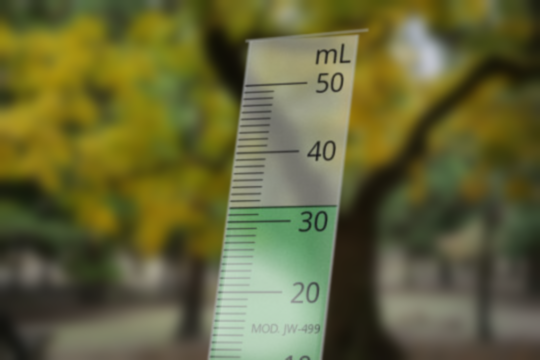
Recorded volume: mL 32
